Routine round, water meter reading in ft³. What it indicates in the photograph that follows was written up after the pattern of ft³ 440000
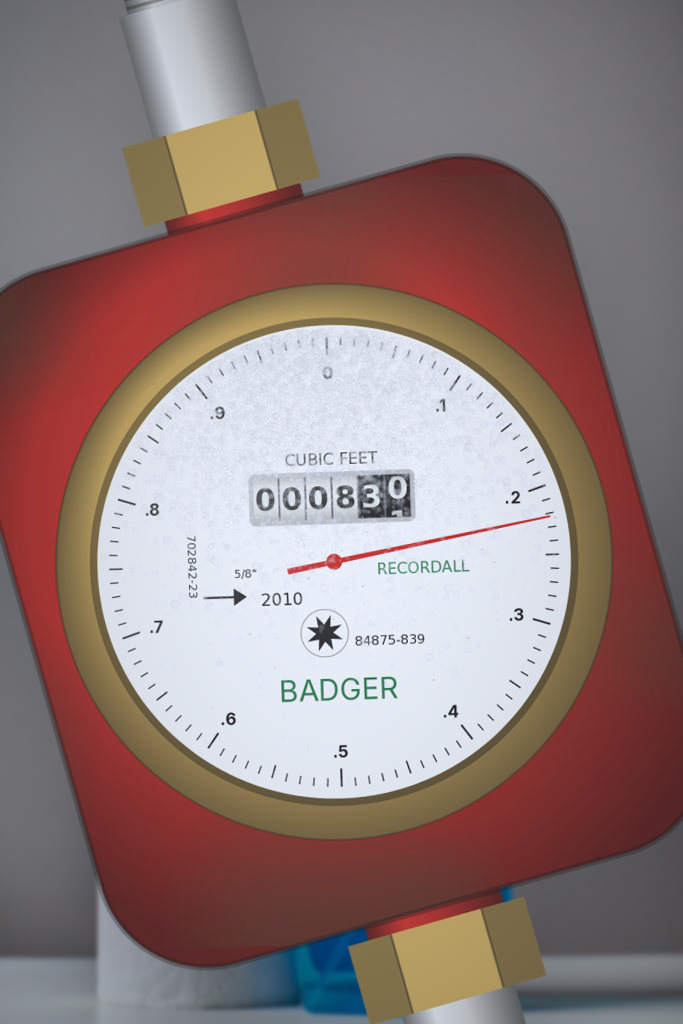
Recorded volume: ft³ 830.22
